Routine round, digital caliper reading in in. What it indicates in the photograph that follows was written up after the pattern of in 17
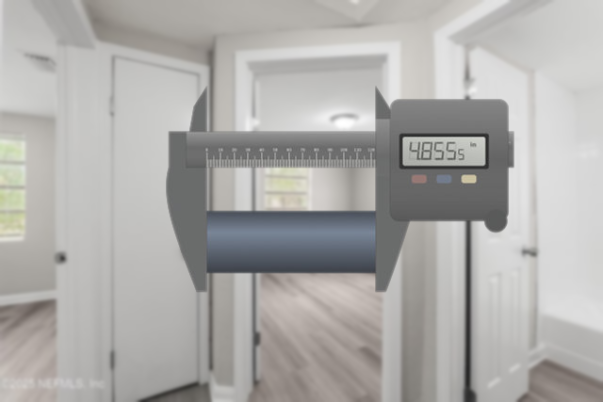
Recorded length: in 4.8555
